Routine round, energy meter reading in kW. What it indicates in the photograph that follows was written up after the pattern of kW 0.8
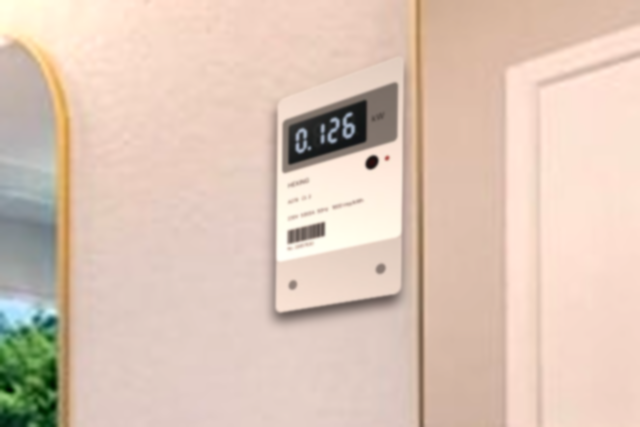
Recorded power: kW 0.126
